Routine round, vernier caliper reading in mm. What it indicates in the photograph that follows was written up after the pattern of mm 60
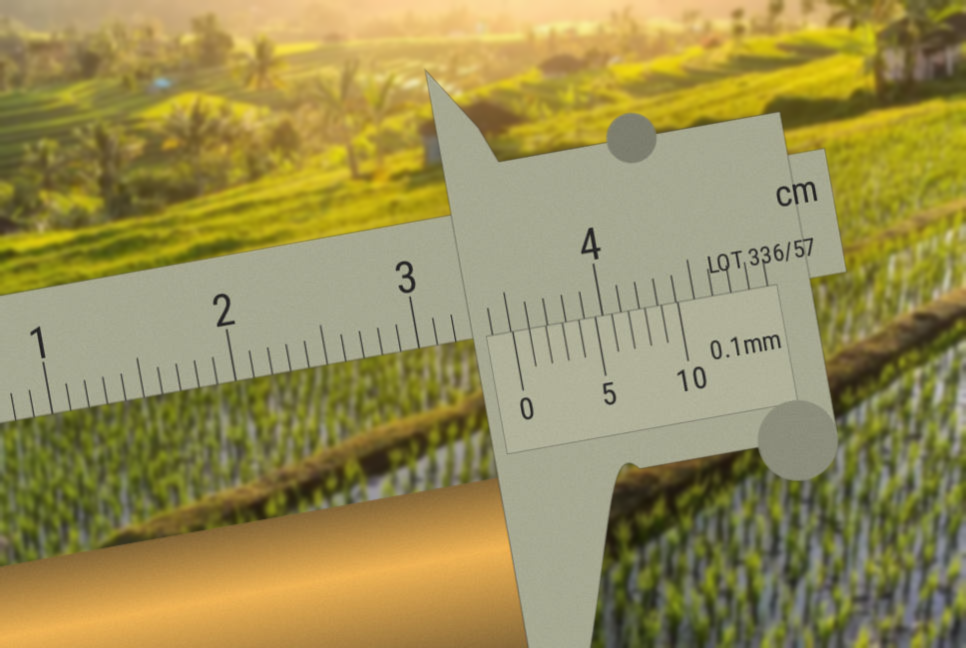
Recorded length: mm 35.1
